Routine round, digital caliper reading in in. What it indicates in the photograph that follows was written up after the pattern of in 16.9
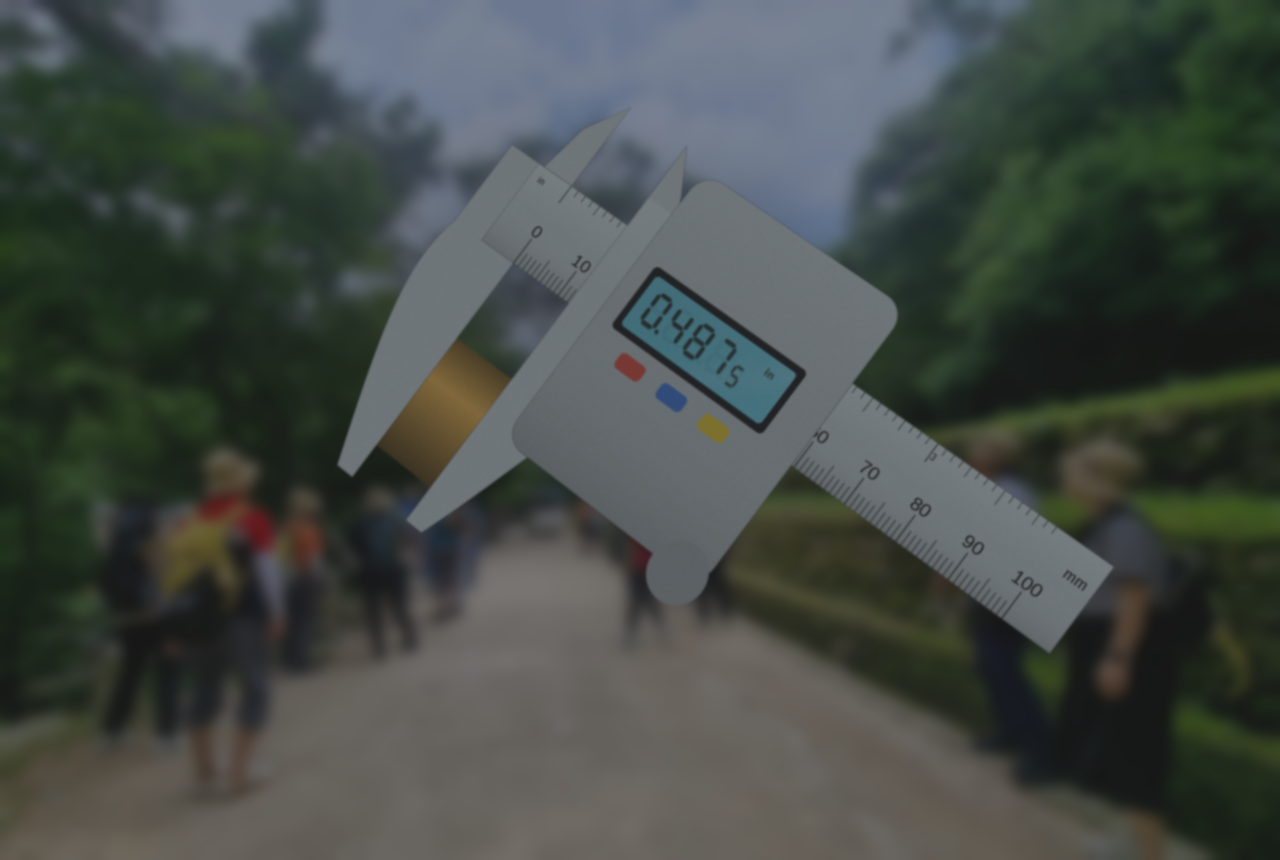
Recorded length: in 0.4875
